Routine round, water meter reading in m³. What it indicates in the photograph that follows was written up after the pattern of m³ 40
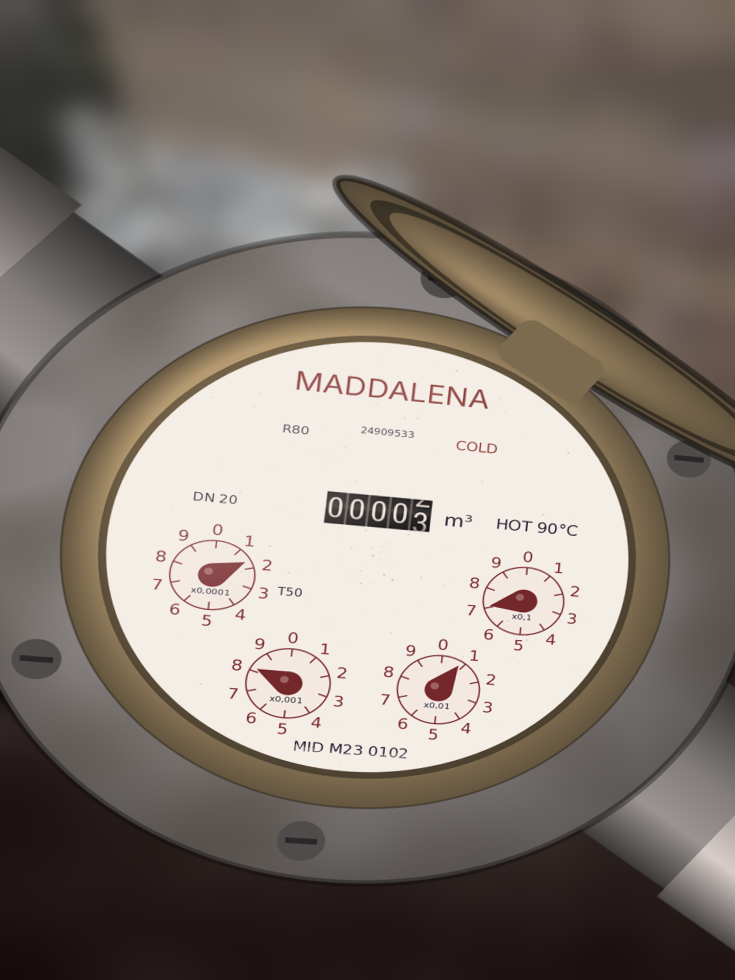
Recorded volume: m³ 2.7081
